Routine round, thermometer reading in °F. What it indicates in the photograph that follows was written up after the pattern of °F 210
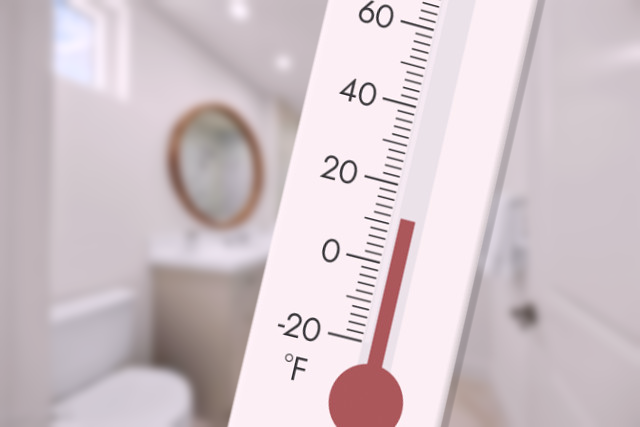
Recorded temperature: °F 12
